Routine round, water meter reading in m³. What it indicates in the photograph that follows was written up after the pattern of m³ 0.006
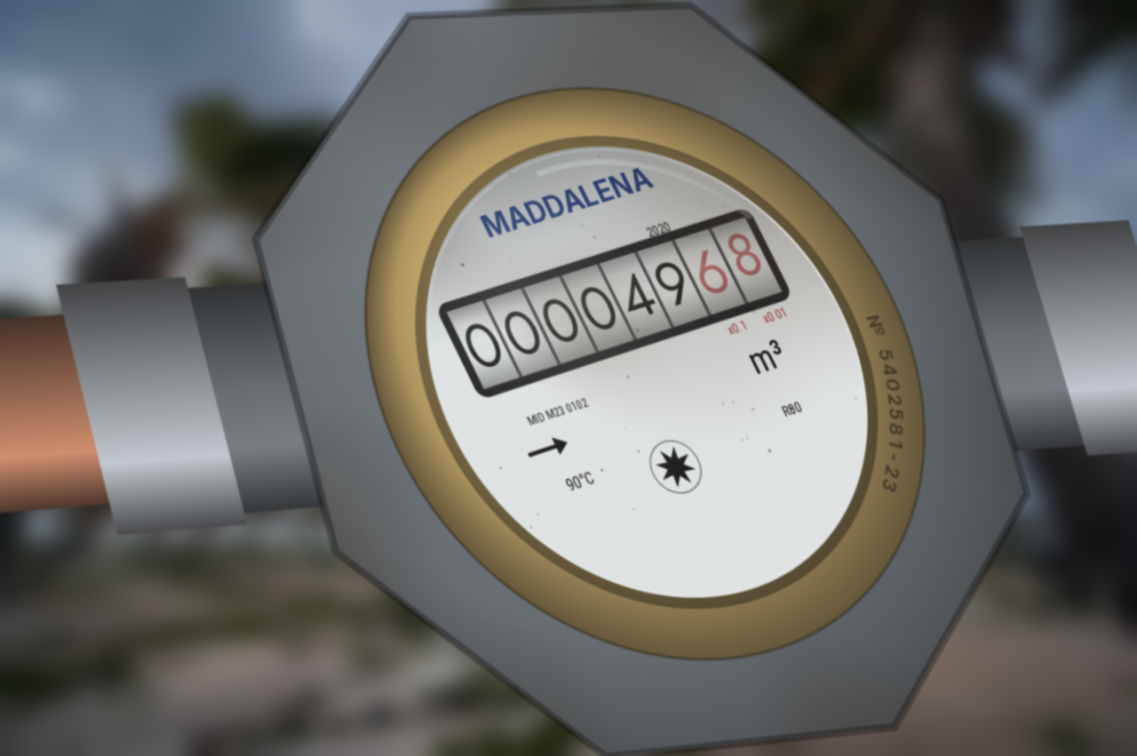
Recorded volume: m³ 49.68
